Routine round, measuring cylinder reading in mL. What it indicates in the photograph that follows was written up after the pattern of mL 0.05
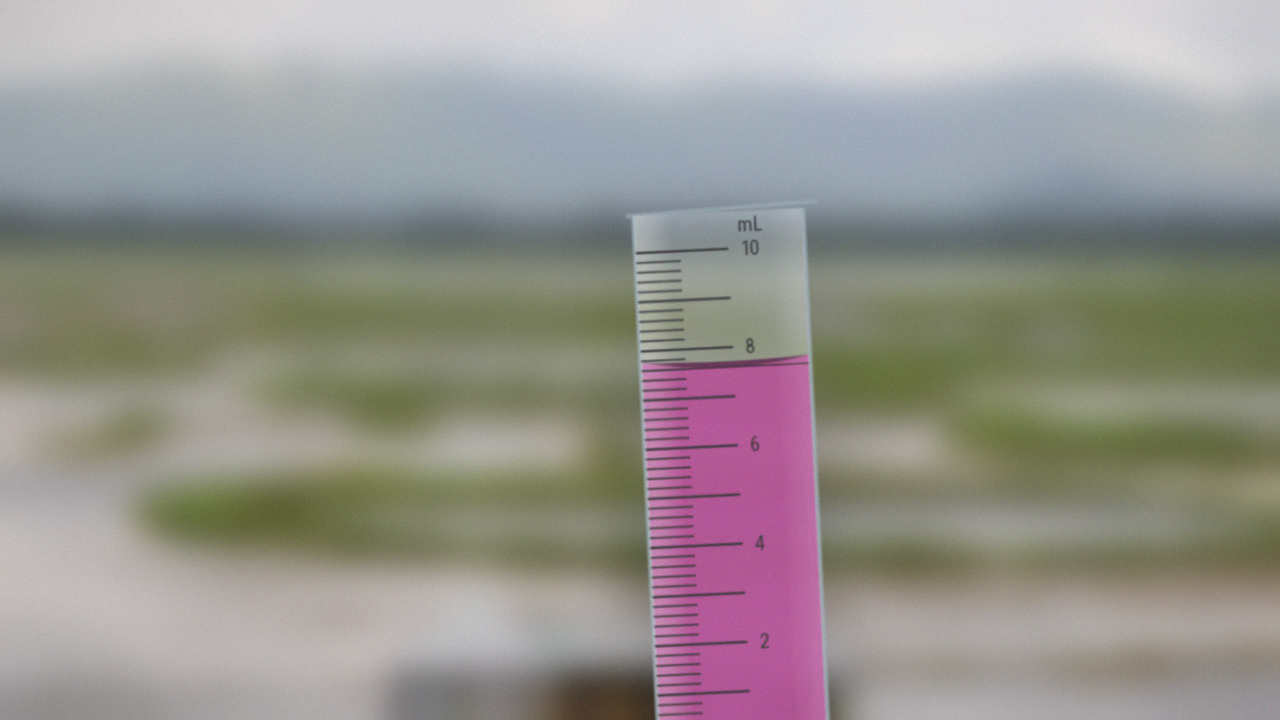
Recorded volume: mL 7.6
